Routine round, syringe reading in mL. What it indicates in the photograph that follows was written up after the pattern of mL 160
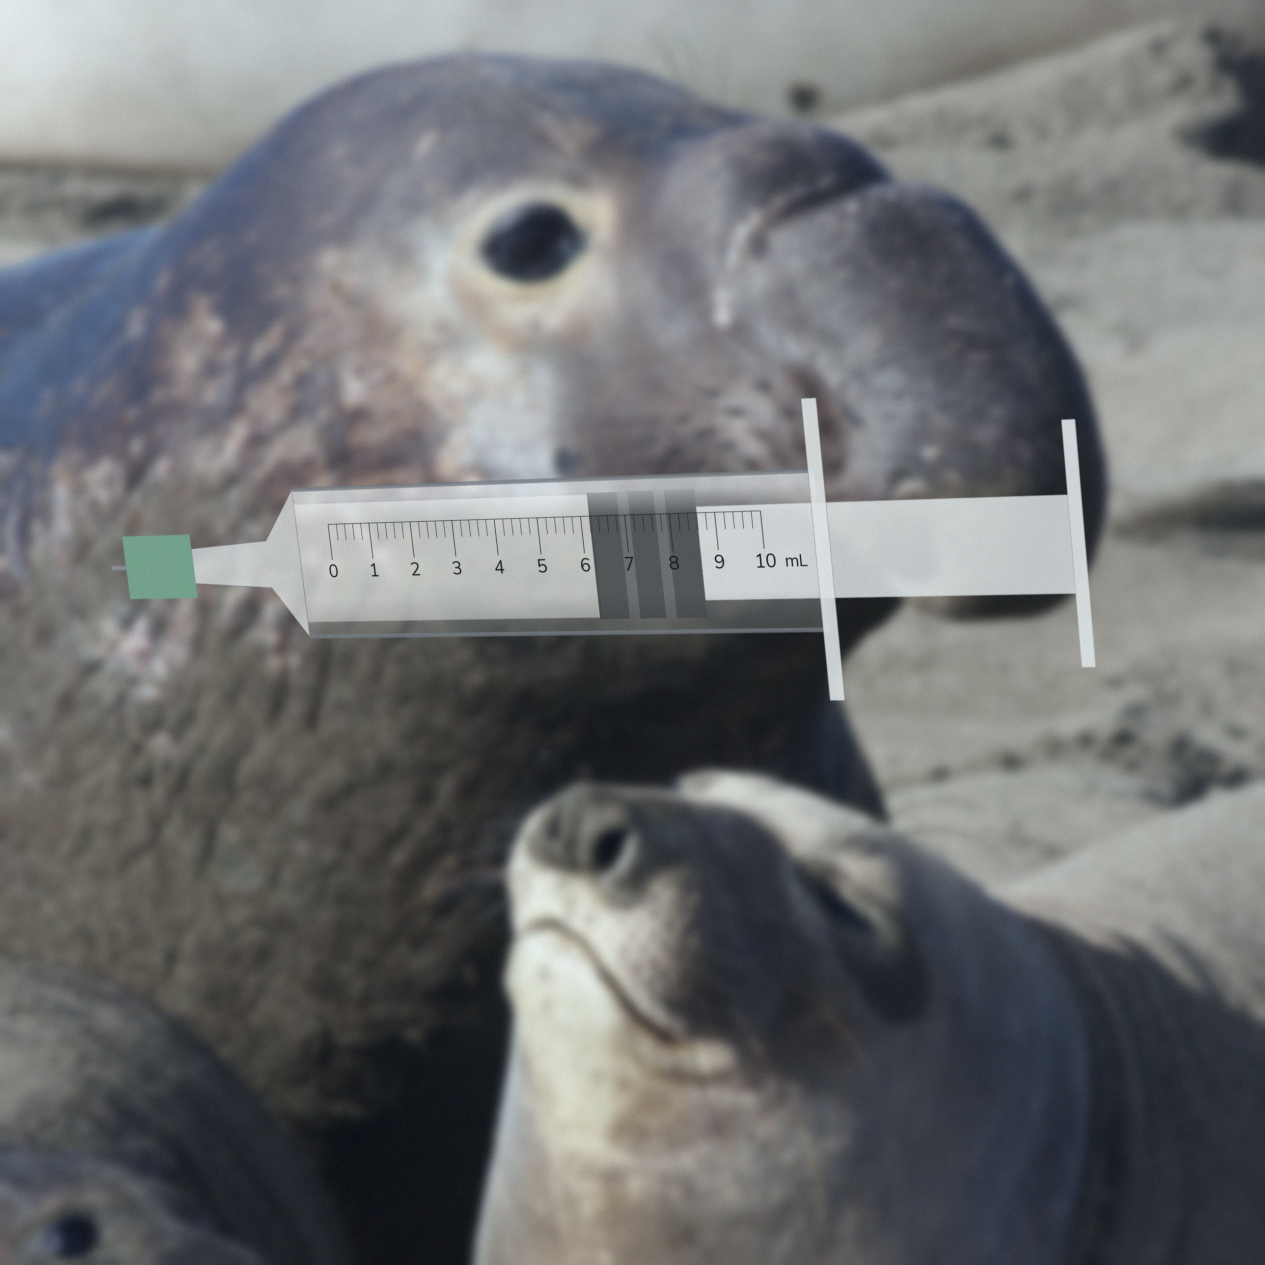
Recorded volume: mL 6.2
